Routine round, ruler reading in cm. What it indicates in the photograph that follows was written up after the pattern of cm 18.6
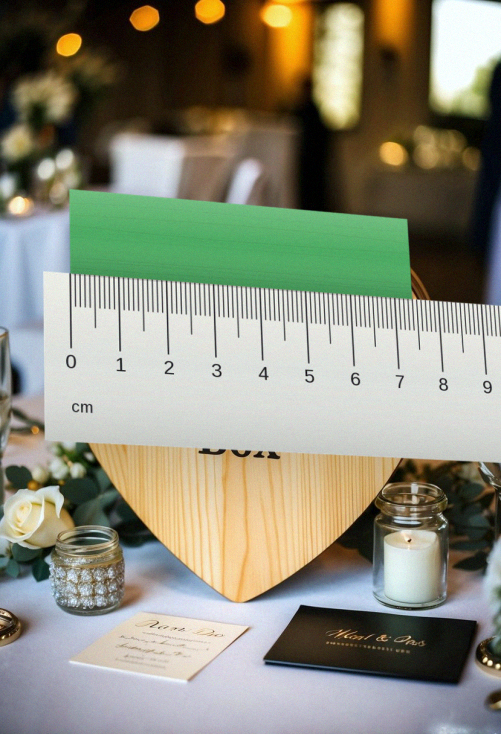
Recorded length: cm 7.4
